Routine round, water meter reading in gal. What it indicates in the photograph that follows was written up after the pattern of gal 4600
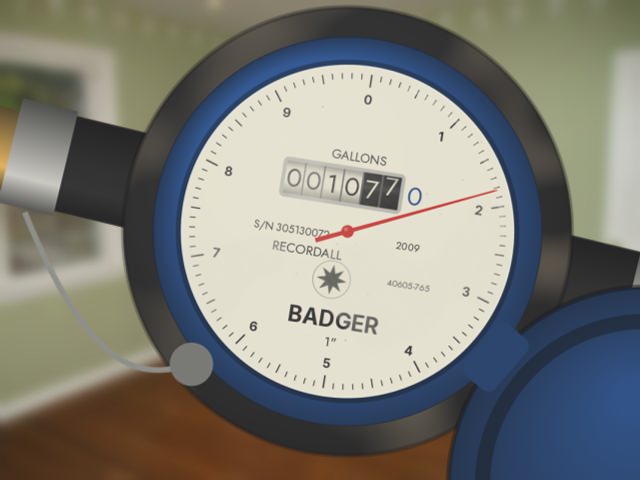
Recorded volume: gal 10771.8
